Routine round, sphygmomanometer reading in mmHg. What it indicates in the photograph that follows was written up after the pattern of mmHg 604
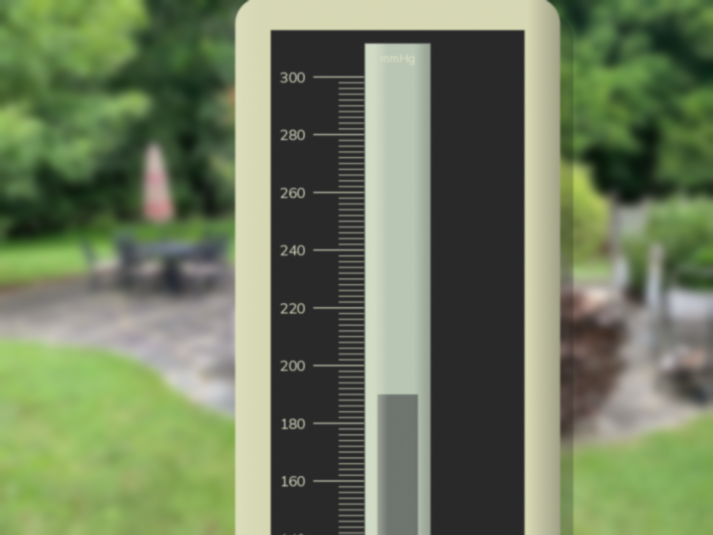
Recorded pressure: mmHg 190
